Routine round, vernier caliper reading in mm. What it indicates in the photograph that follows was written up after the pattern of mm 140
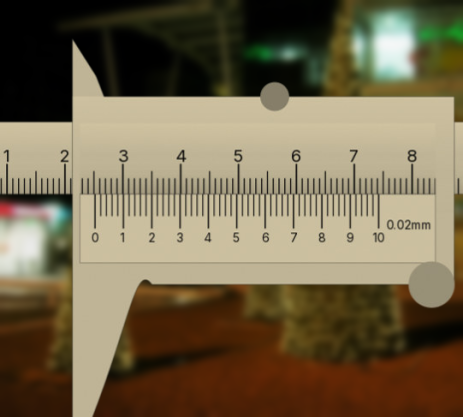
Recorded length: mm 25.2
